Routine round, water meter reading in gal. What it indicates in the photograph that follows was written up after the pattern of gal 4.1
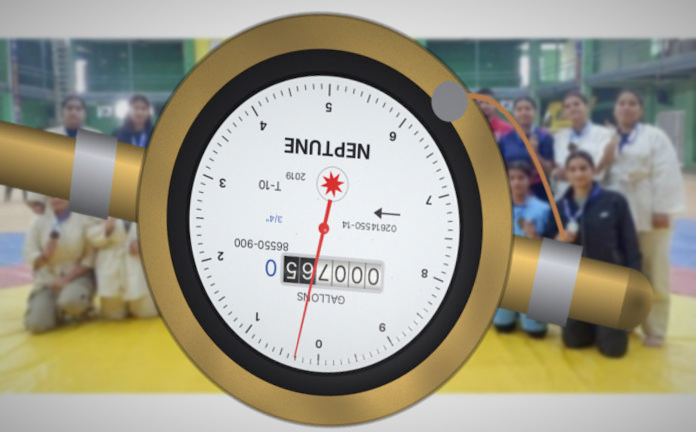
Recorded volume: gal 7650.3
